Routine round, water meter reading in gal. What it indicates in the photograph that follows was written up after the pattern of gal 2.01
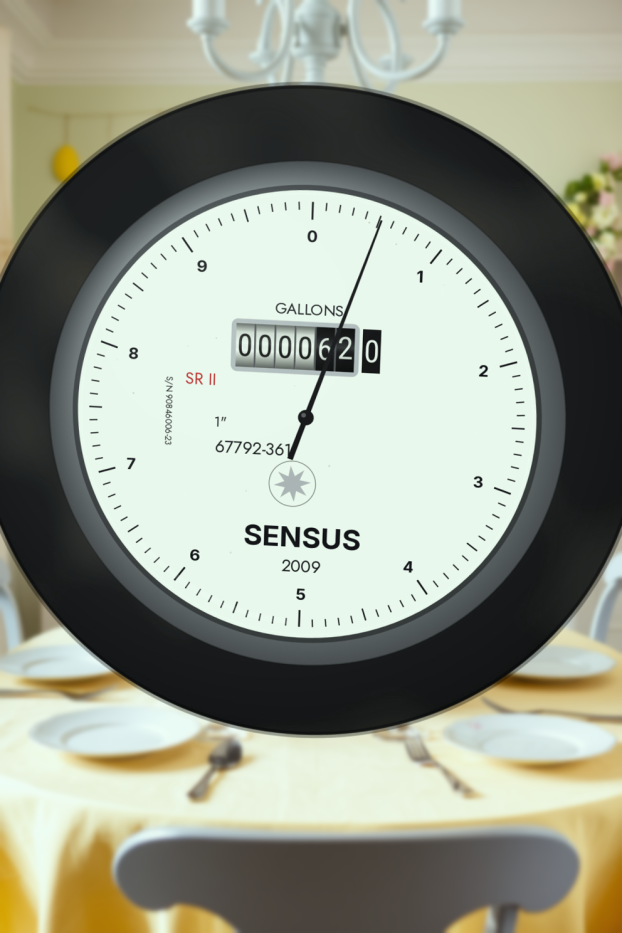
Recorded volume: gal 620.5
